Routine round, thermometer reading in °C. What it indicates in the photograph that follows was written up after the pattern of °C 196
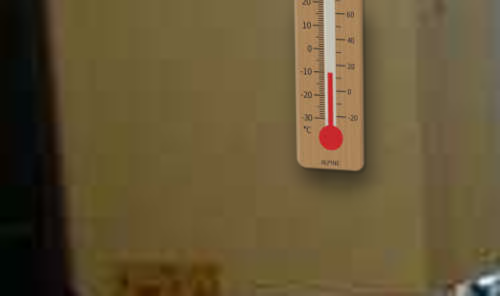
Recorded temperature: °C -10
